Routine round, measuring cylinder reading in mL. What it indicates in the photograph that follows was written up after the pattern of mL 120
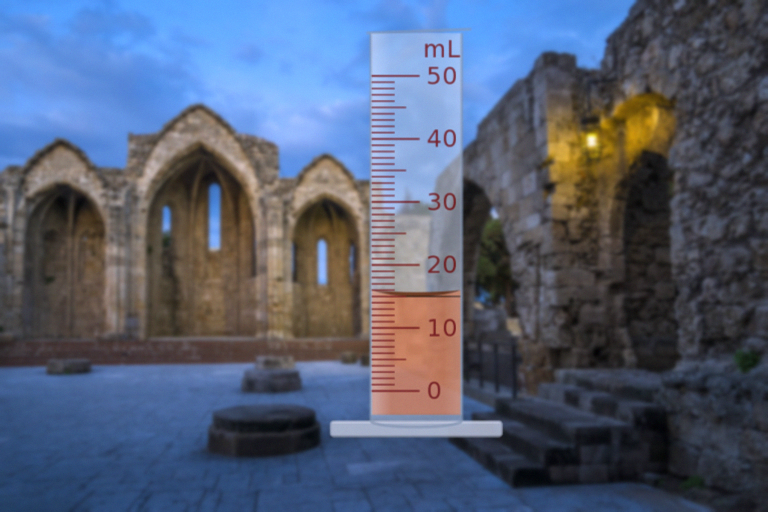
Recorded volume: mL 15
